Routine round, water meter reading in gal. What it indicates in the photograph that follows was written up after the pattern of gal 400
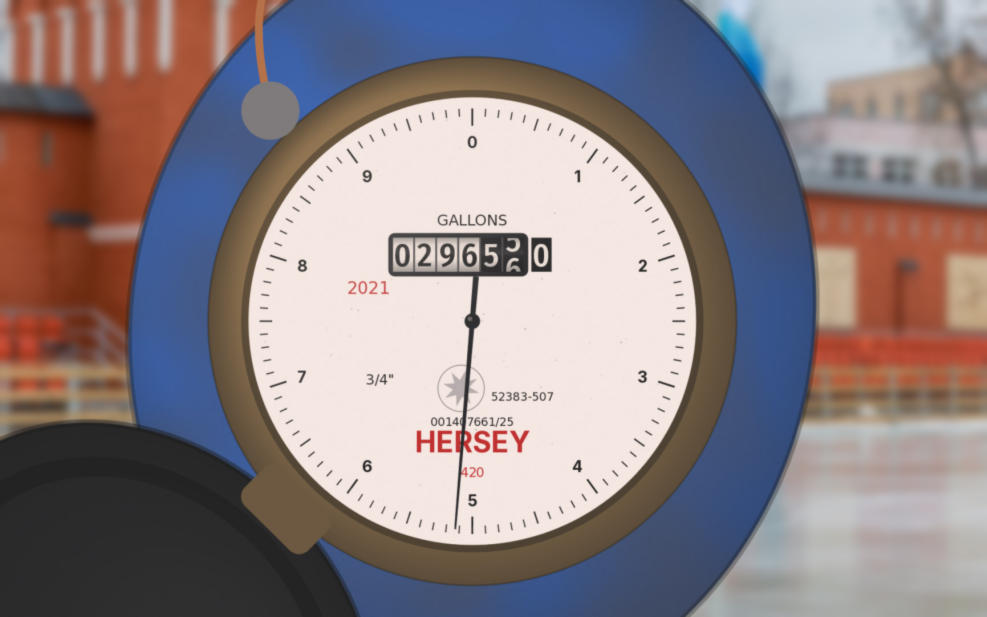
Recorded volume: gal 296555.1
